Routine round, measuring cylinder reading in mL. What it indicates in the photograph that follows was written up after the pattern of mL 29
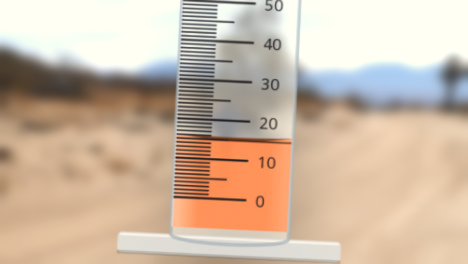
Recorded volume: mL 15
